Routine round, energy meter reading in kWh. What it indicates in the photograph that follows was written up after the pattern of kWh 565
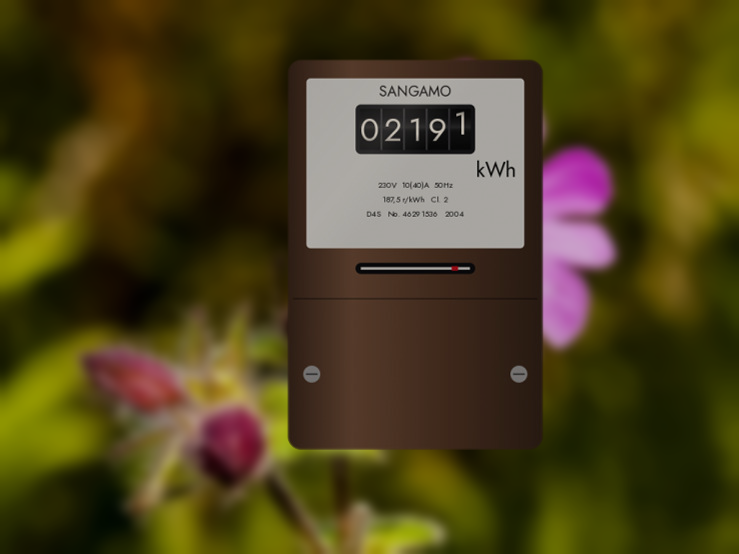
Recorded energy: kWh 2191
